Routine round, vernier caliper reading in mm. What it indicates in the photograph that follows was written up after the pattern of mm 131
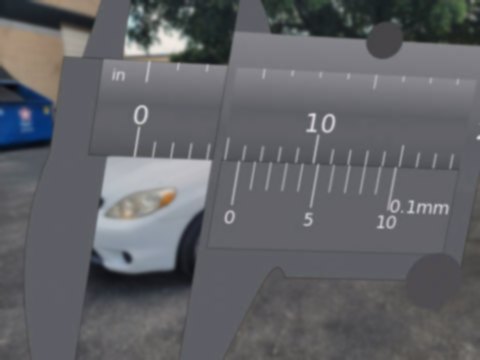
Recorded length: mm 5.8
